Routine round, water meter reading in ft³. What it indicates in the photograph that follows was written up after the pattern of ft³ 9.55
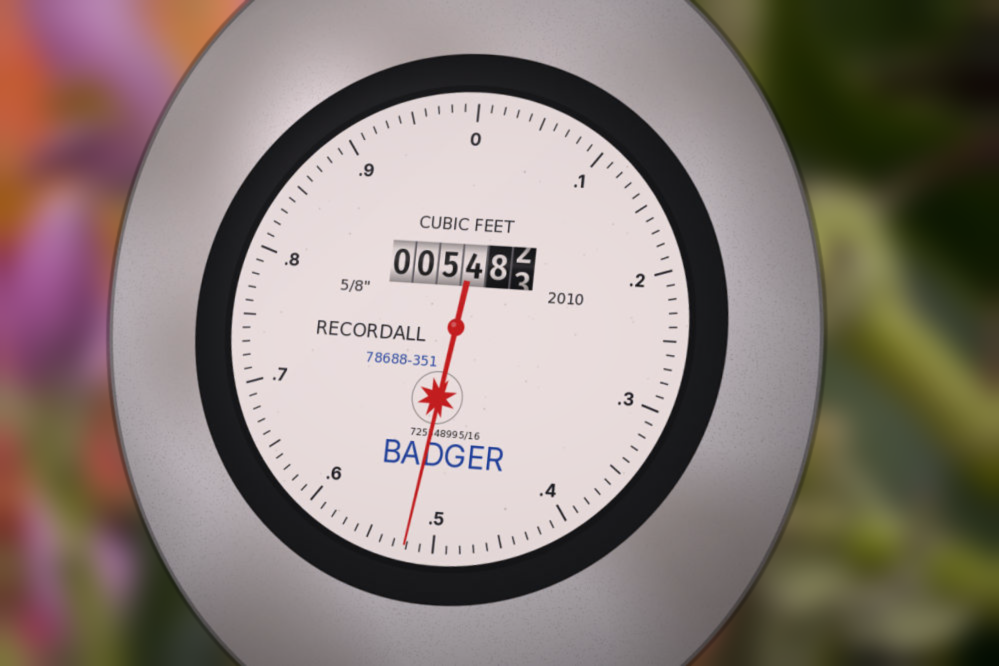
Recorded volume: ft³ 5482.52
